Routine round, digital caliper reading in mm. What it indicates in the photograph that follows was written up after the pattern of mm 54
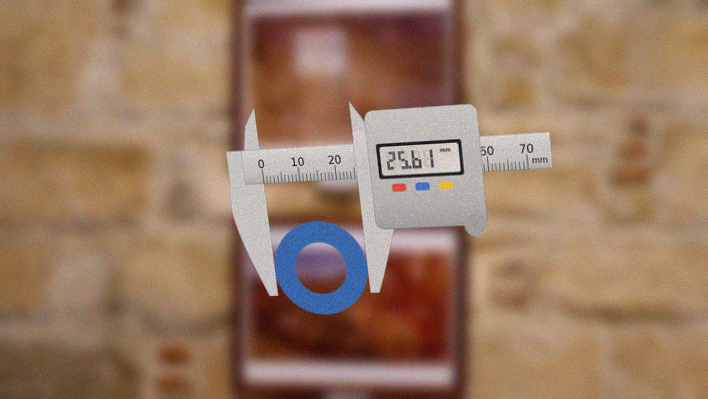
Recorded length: mm 25.61
